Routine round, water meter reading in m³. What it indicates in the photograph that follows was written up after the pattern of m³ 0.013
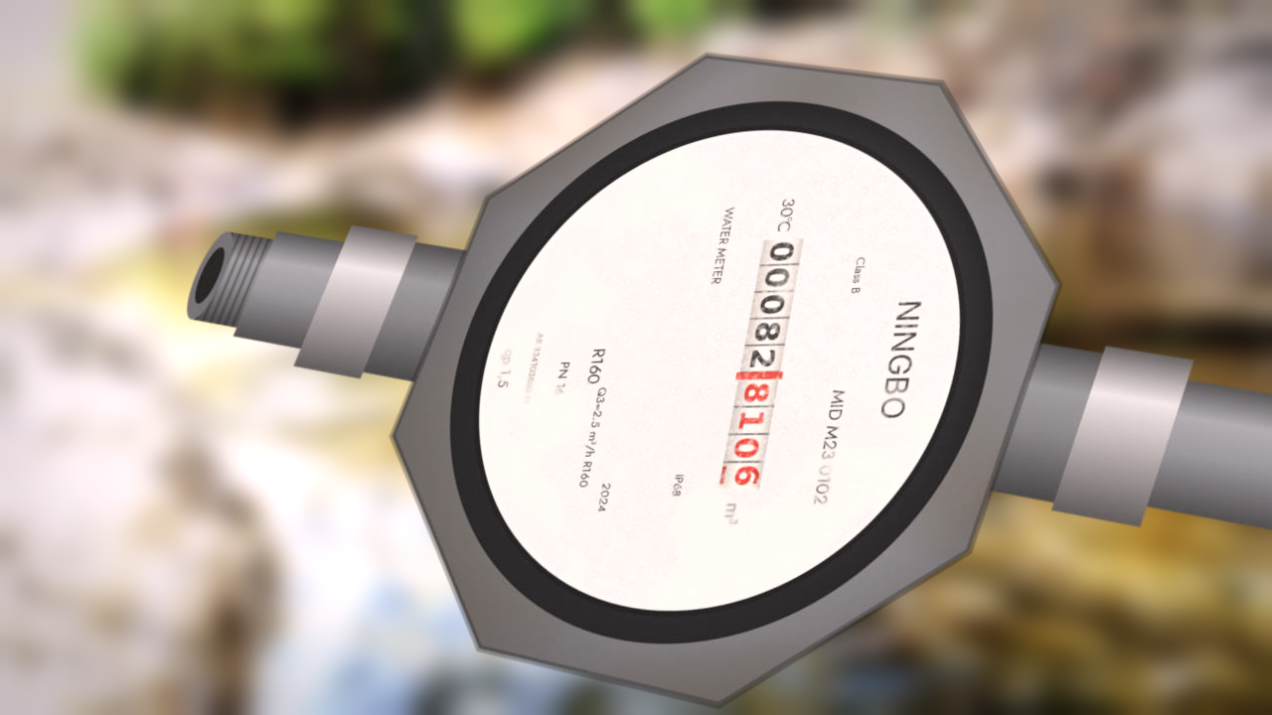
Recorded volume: m³ 82.8106
